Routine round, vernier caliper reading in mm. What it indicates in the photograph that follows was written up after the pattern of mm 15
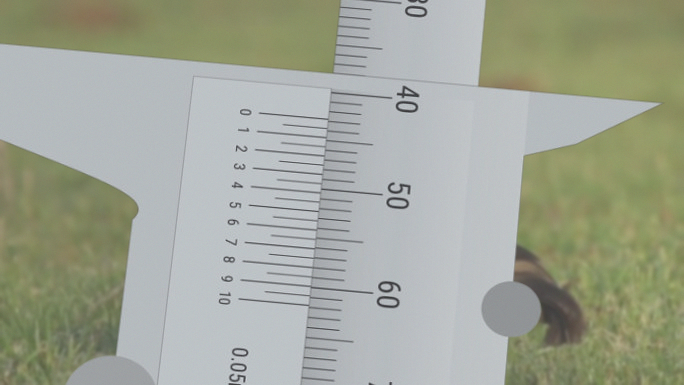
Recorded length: mm 42.8
